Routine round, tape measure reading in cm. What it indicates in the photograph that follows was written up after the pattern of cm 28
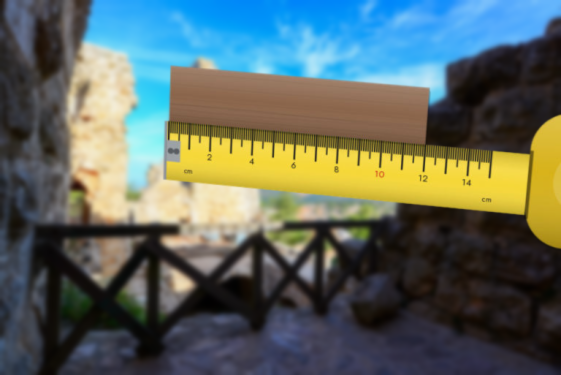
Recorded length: cm 12
